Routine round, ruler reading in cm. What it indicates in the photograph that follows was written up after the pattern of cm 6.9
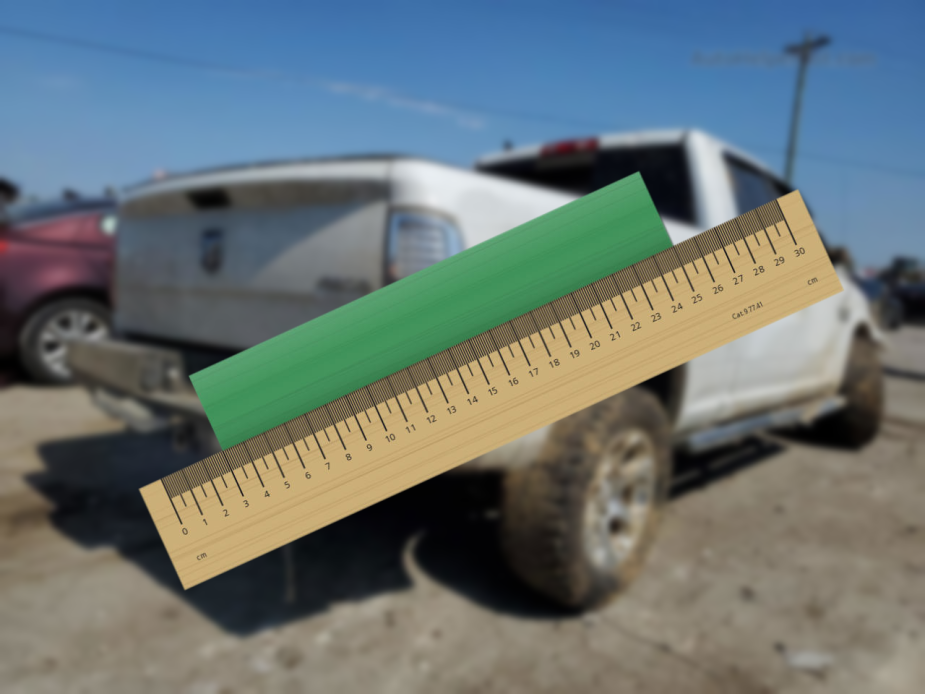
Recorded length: cm 22
